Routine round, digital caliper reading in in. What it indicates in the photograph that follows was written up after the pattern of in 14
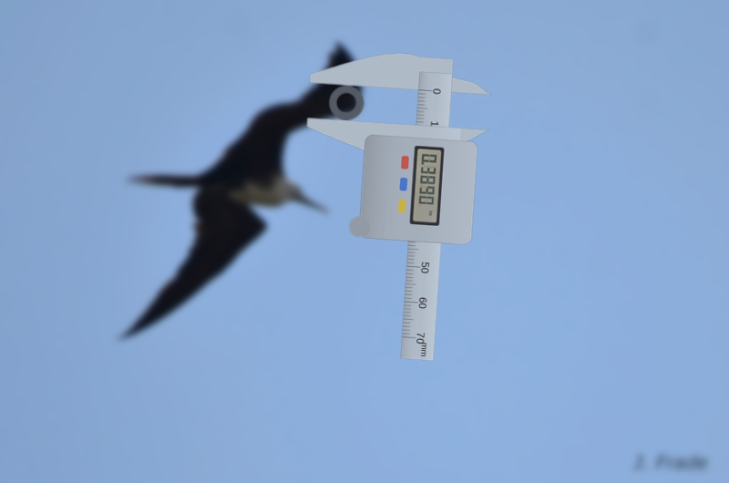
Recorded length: in 0.3890
